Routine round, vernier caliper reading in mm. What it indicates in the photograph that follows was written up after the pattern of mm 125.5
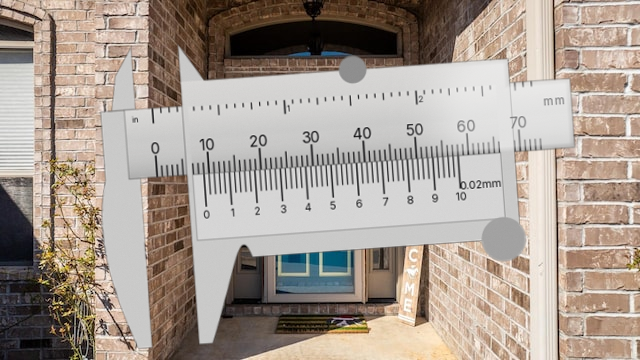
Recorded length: mm 9.0
